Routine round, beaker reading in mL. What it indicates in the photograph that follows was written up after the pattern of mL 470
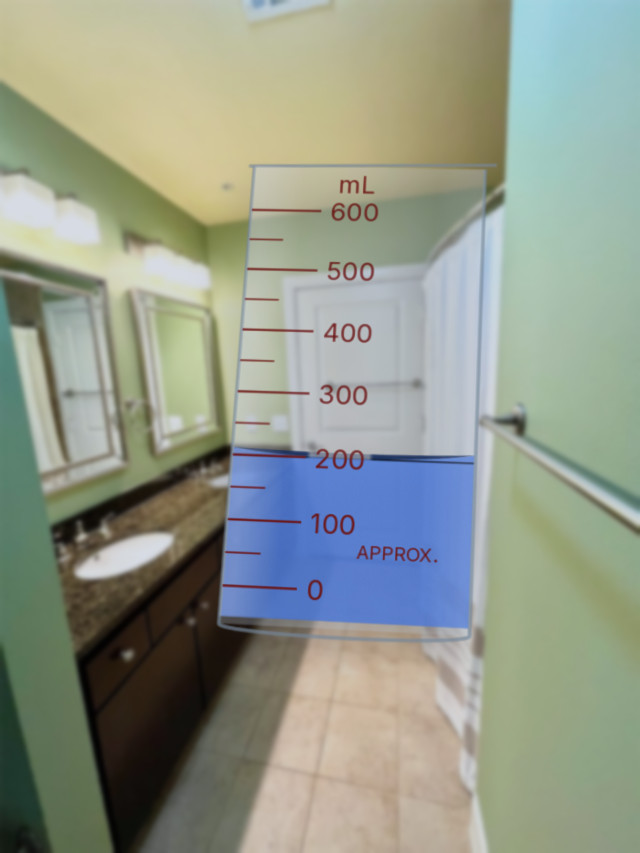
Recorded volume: mL 200
